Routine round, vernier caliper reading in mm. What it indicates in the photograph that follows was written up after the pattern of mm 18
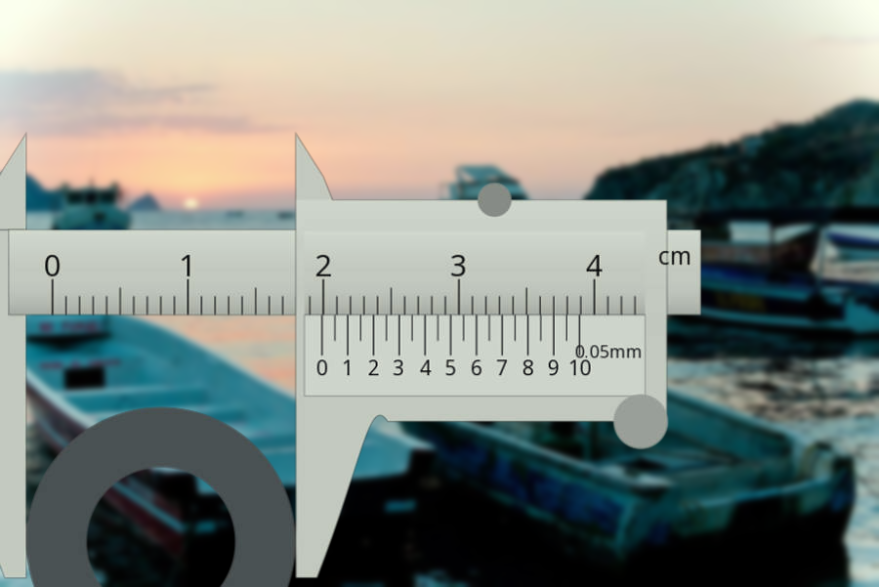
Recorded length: mm 19.9
